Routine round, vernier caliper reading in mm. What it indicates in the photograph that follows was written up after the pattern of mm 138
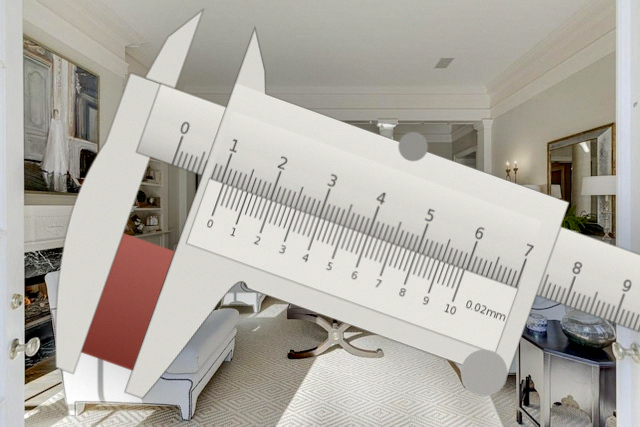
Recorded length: mm 10.5
